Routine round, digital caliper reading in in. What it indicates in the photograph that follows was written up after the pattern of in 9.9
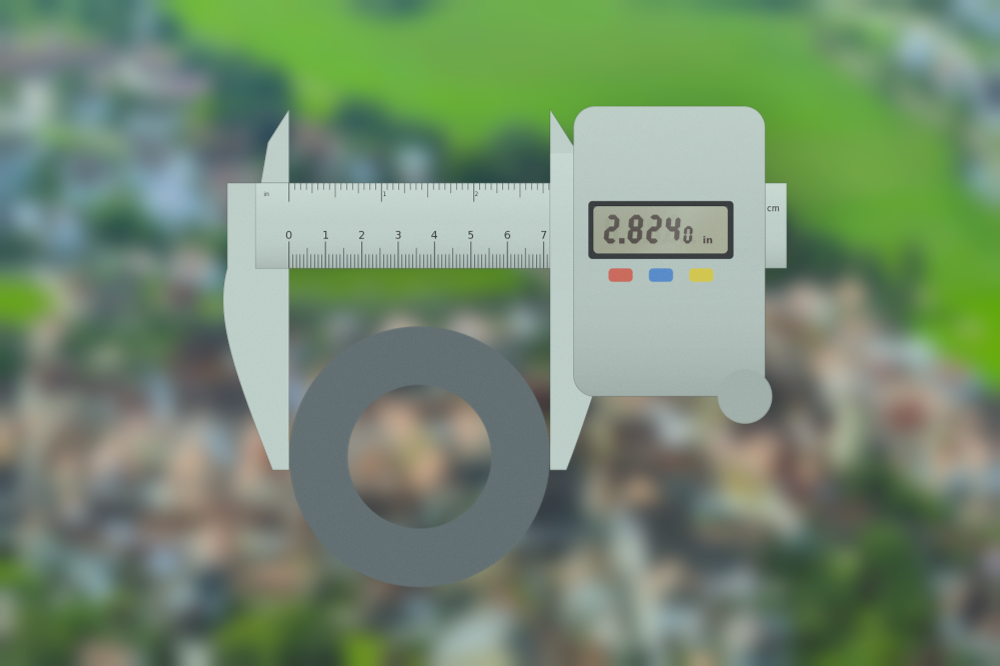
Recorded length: in 2.8240
